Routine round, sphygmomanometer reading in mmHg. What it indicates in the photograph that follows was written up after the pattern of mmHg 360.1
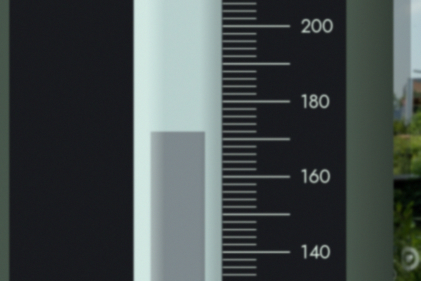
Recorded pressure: mmHg 172
